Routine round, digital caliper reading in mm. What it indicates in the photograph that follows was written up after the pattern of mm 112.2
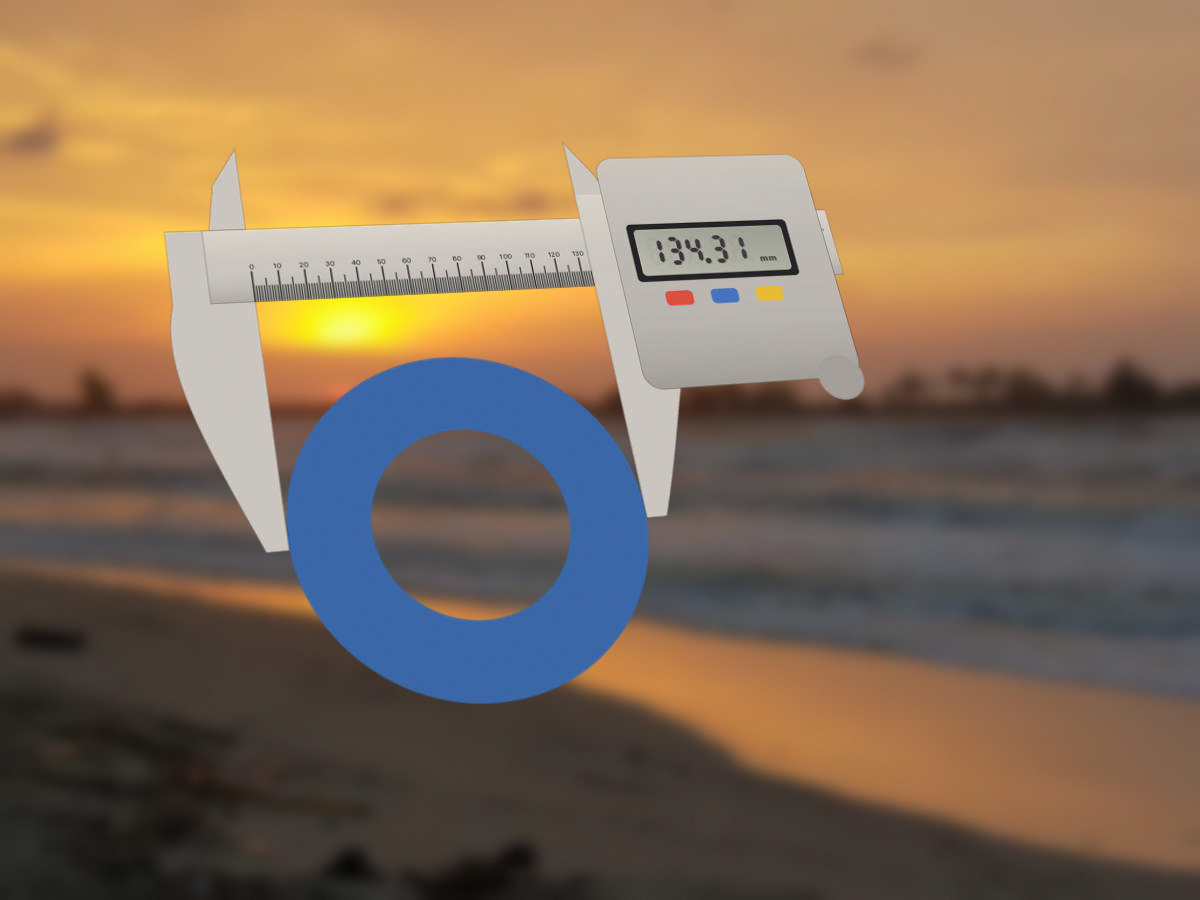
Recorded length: mm 134.31
